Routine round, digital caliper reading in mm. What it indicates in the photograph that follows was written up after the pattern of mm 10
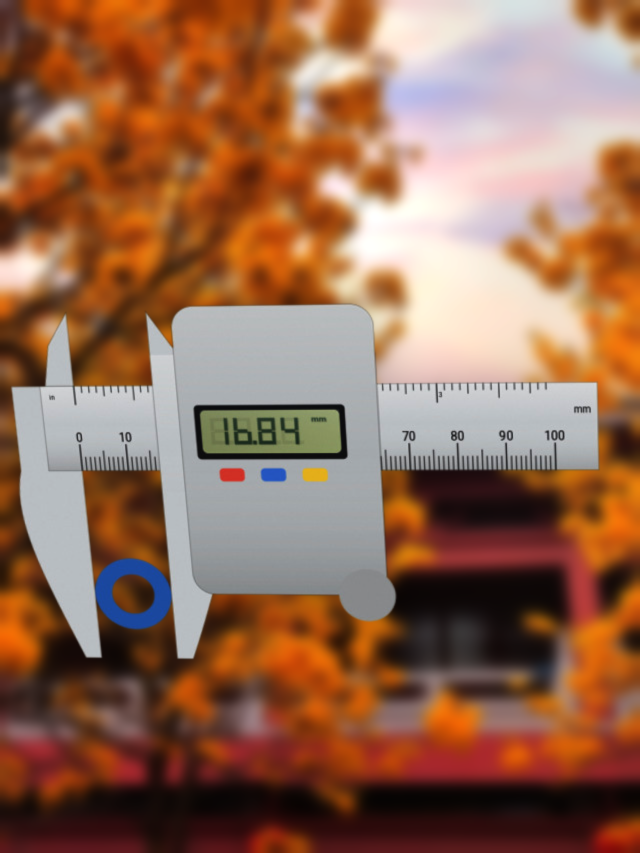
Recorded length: mm 16.84
